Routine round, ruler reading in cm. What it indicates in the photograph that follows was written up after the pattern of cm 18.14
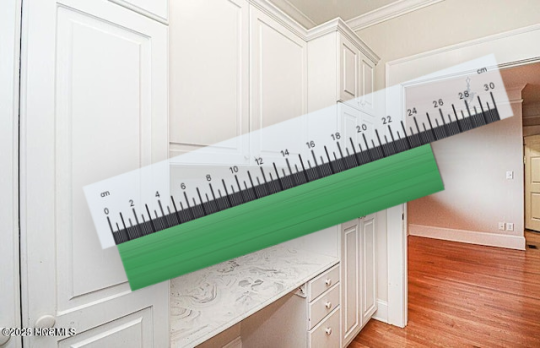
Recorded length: cm 24.5
